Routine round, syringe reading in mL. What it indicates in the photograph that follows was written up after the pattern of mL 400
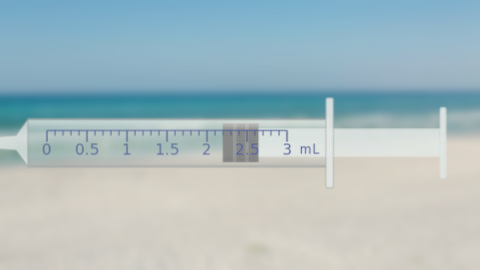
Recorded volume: mL 2.2
